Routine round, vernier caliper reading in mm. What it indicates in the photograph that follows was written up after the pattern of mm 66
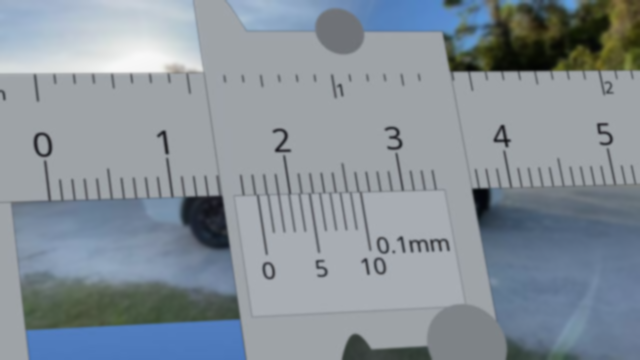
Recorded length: mm 17.2
